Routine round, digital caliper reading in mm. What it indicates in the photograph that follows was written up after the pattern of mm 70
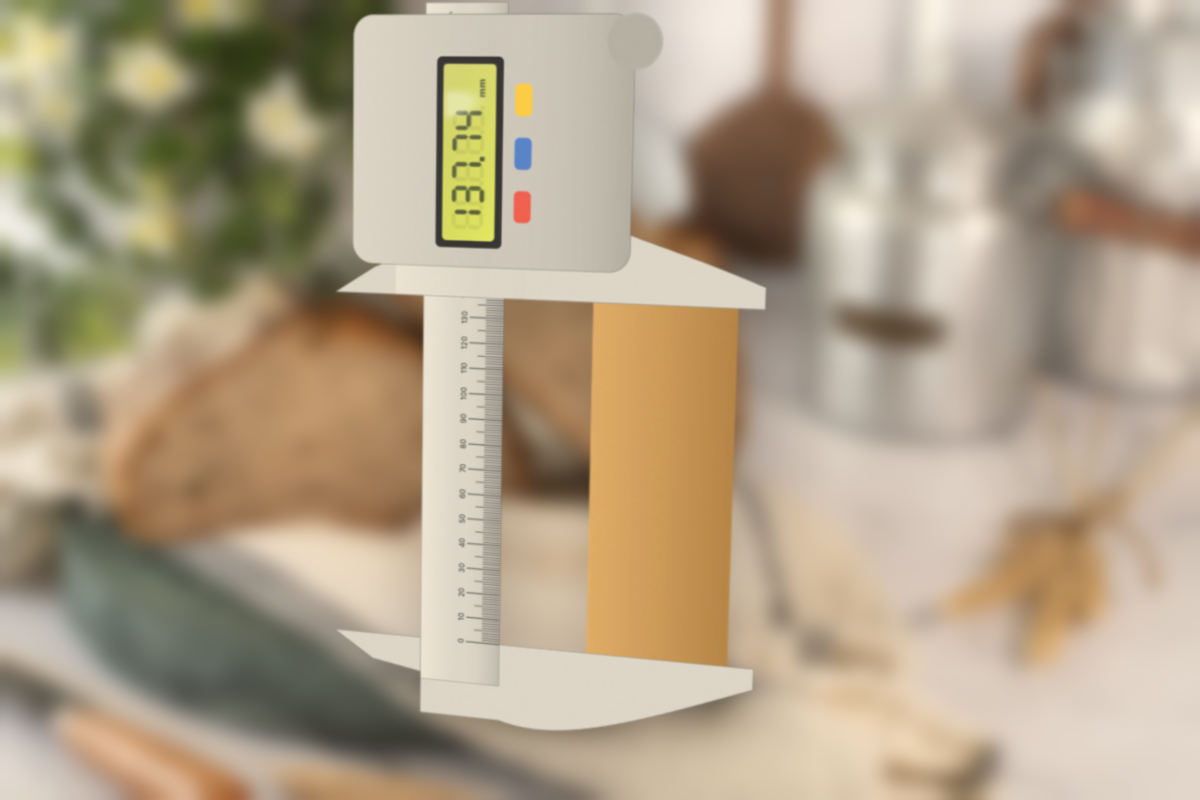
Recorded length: mm 137.74
